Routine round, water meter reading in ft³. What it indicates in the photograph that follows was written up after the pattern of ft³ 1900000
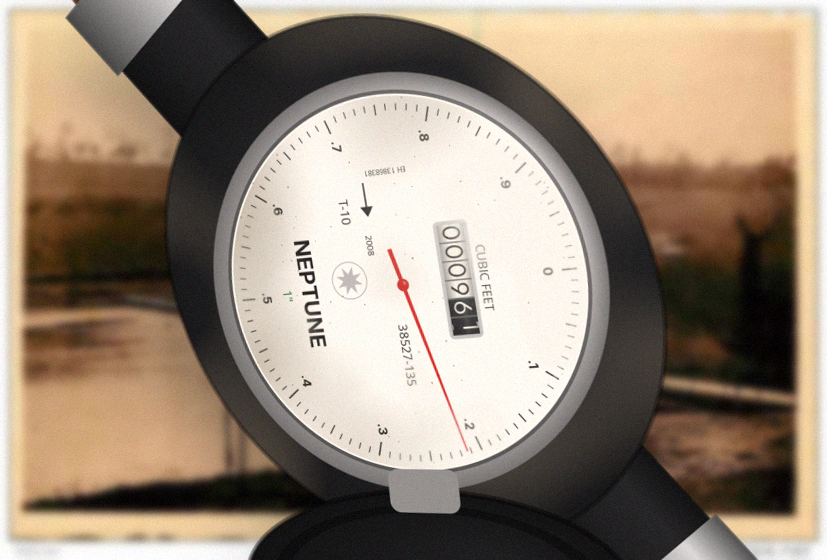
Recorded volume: ft³ 961.21
